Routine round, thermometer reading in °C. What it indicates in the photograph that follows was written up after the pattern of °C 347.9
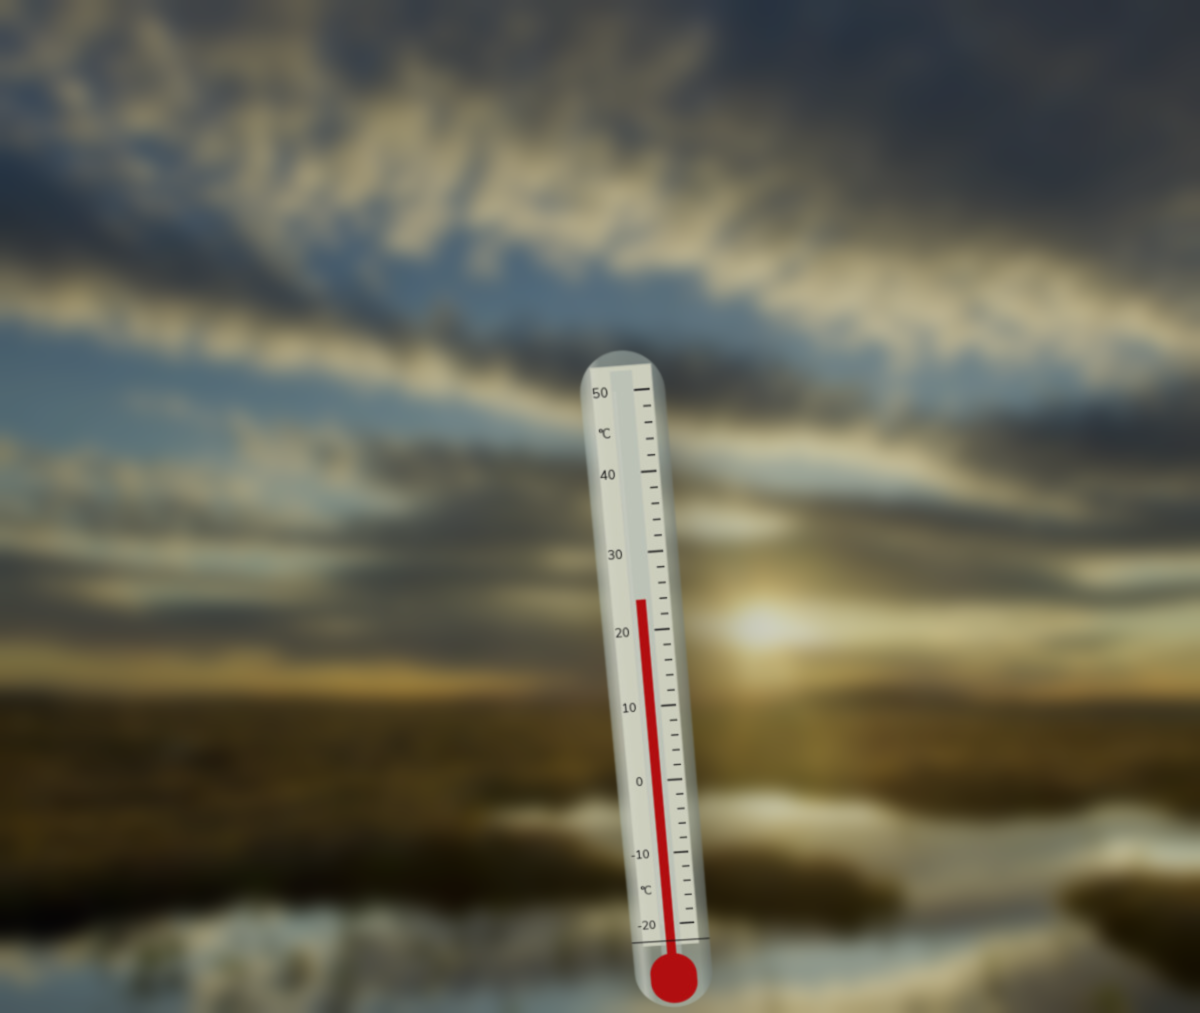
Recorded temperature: °C 24
